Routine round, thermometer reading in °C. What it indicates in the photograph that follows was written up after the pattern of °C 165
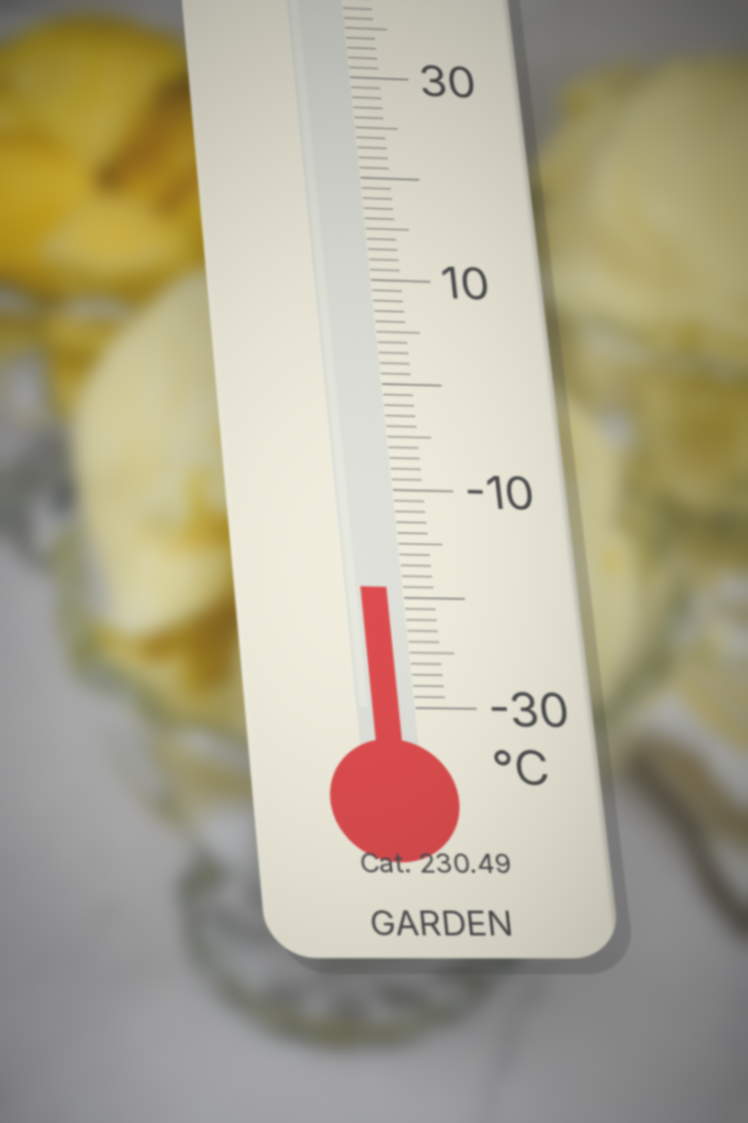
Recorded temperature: °C -19
